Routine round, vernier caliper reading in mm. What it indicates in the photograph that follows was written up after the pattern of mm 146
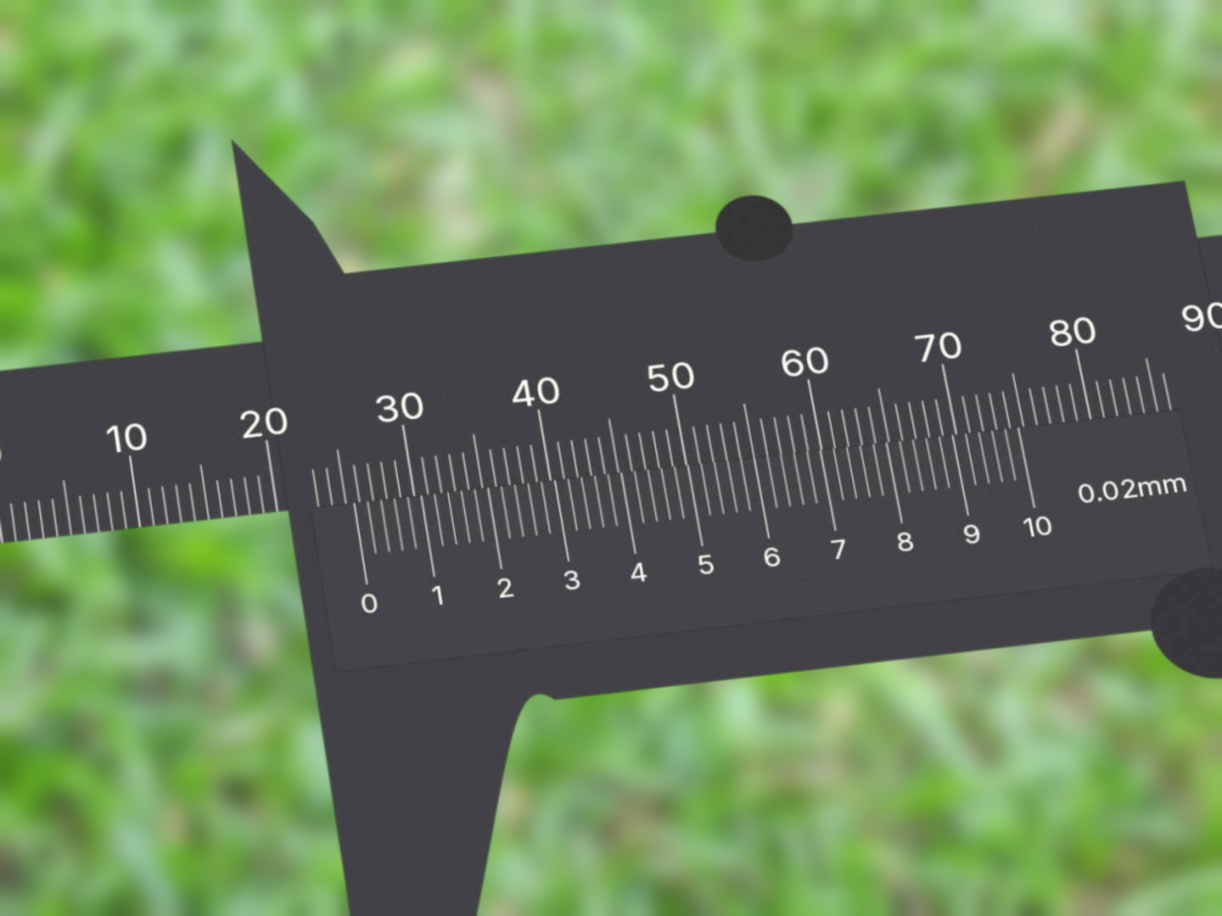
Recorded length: mm 25.6
